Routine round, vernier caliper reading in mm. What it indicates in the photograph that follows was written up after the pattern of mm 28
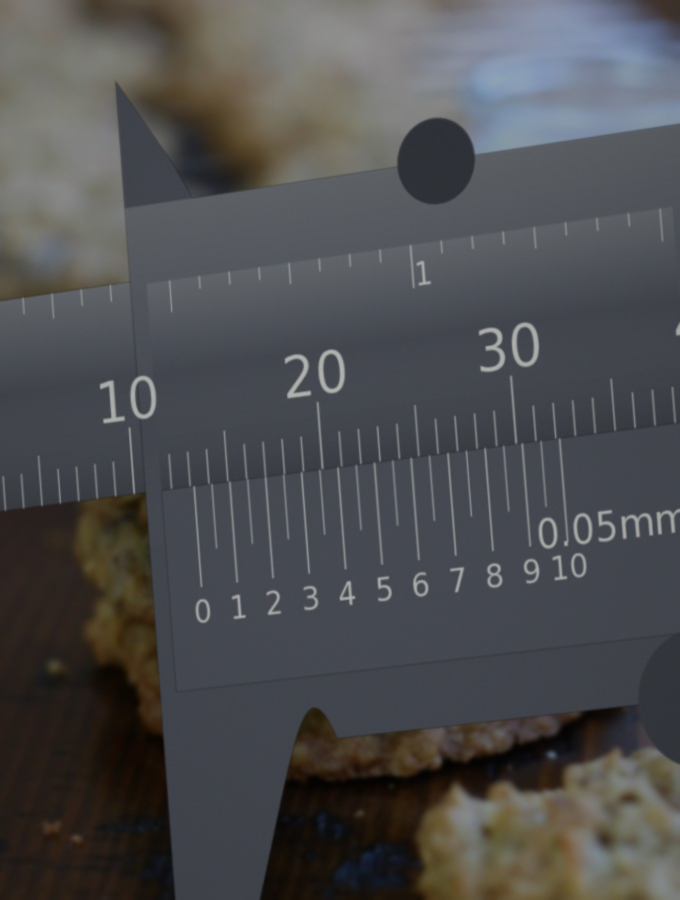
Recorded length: mm 13.2
